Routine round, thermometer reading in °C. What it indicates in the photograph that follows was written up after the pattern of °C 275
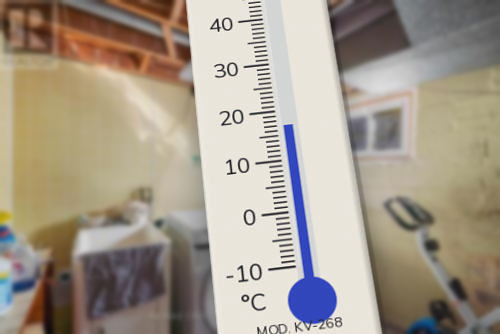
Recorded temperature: °C 17
